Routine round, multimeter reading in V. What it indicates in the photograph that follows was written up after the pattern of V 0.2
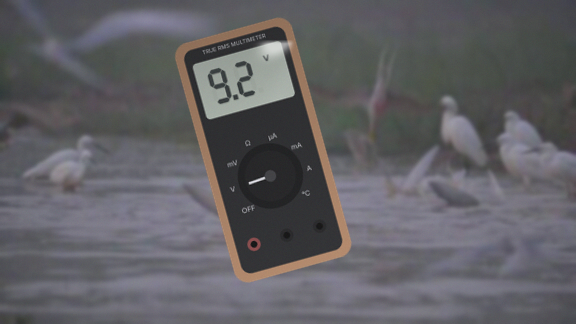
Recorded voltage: V 9.2
